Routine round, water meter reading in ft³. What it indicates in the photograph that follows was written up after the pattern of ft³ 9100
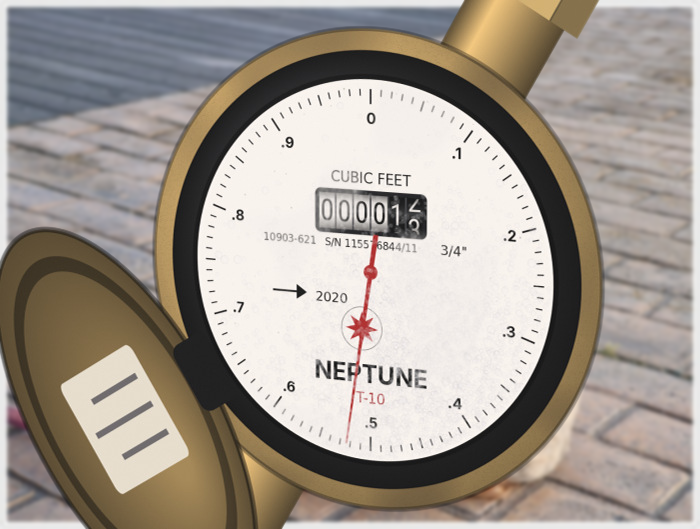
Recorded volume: ft³ 12.52
